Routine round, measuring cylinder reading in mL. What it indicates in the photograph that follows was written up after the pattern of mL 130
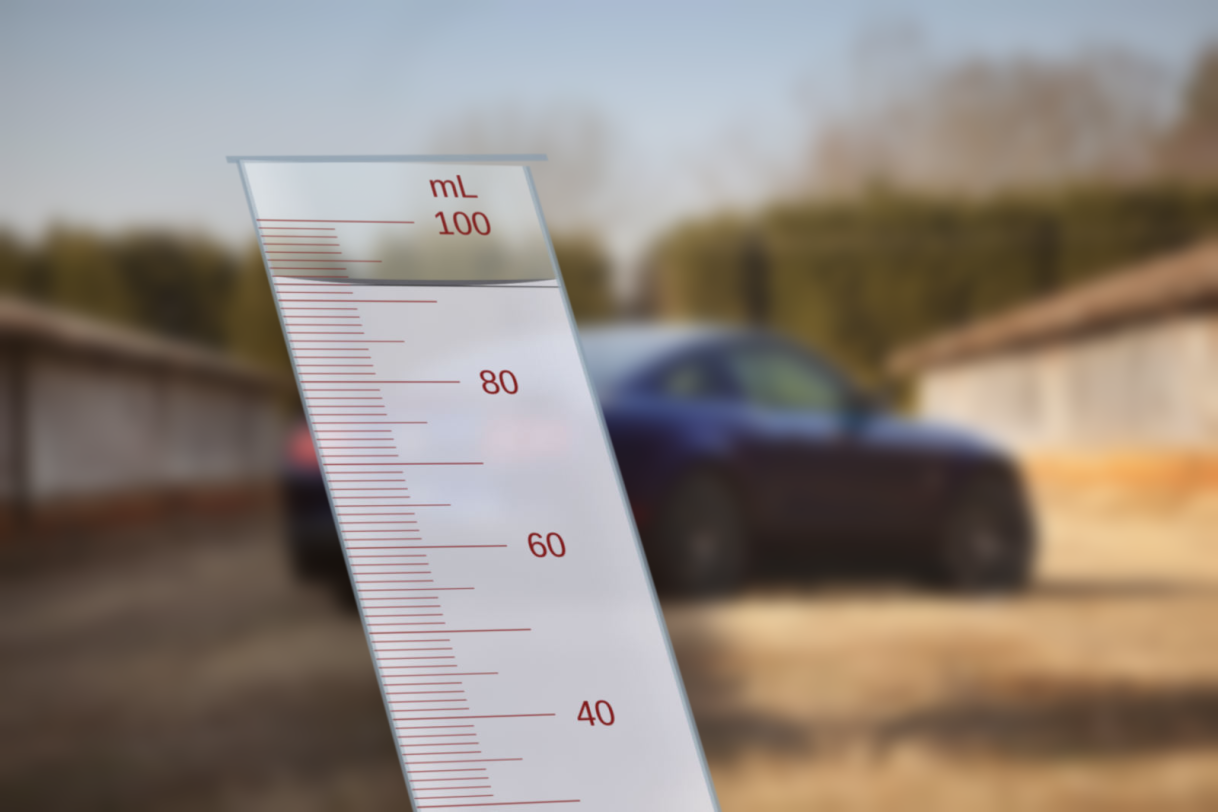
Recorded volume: mL 92
